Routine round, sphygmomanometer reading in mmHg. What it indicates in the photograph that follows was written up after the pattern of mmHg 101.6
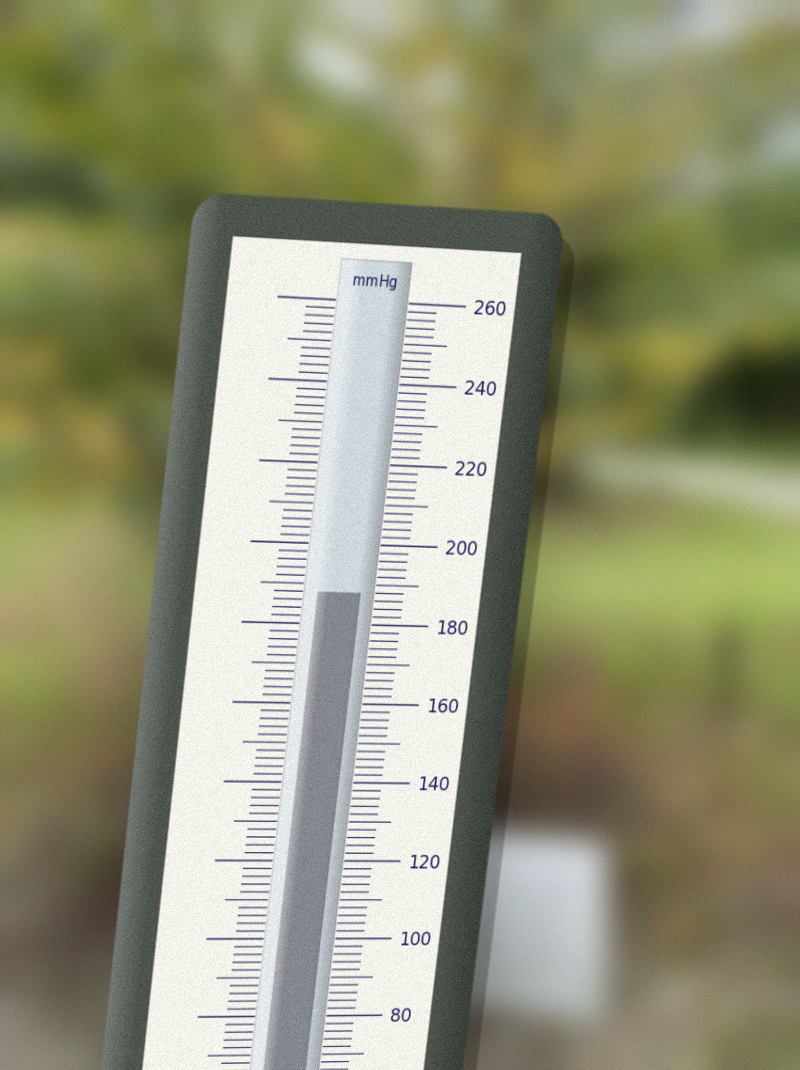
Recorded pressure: mmHg 188
